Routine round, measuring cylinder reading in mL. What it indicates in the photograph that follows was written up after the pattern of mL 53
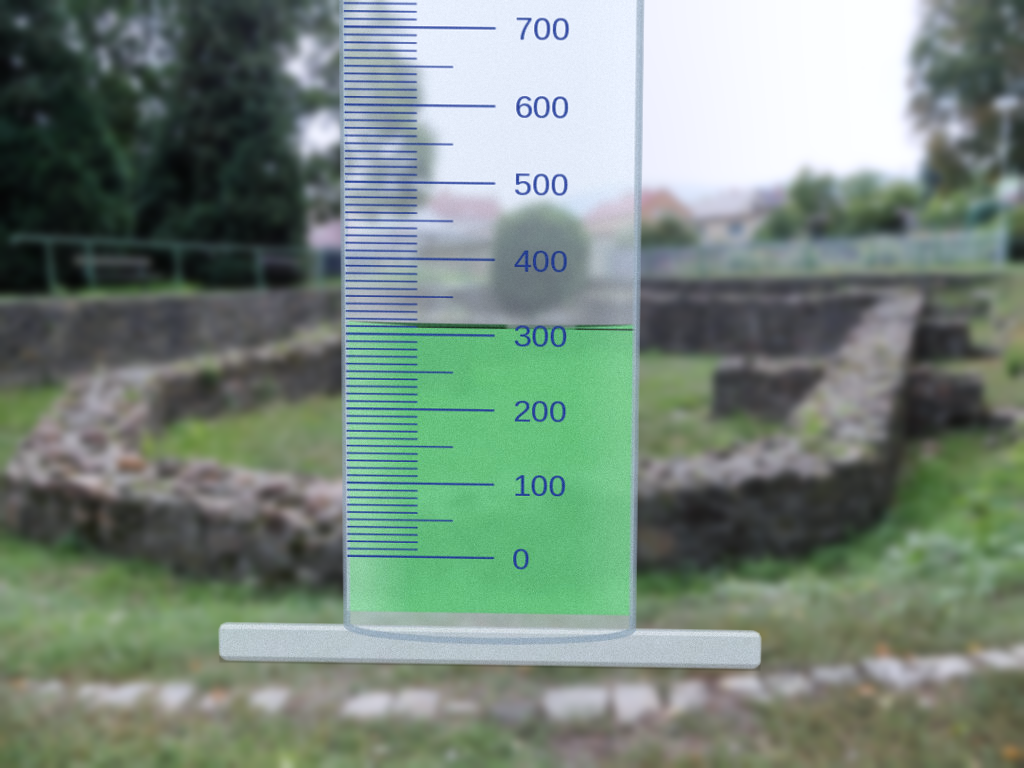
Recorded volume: mL 310
